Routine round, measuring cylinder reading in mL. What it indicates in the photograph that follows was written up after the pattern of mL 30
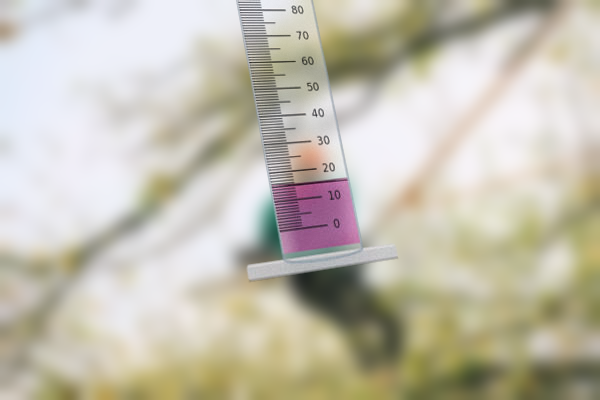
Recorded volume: mL 15
